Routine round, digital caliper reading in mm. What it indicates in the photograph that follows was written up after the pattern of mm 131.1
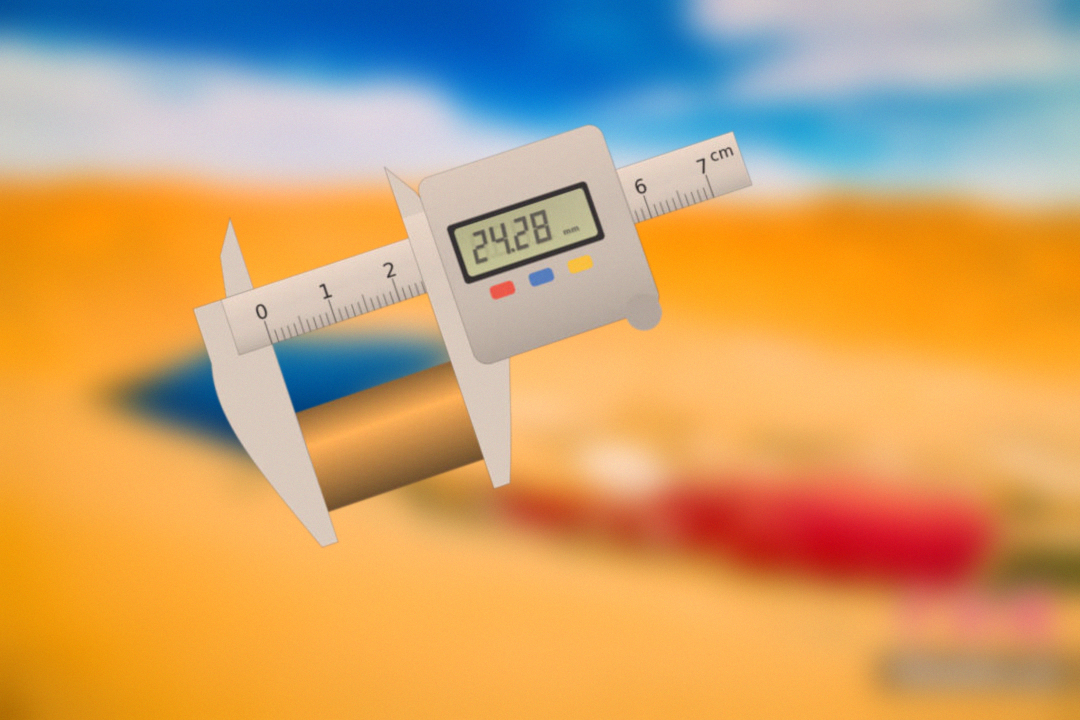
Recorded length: mm 24.28
